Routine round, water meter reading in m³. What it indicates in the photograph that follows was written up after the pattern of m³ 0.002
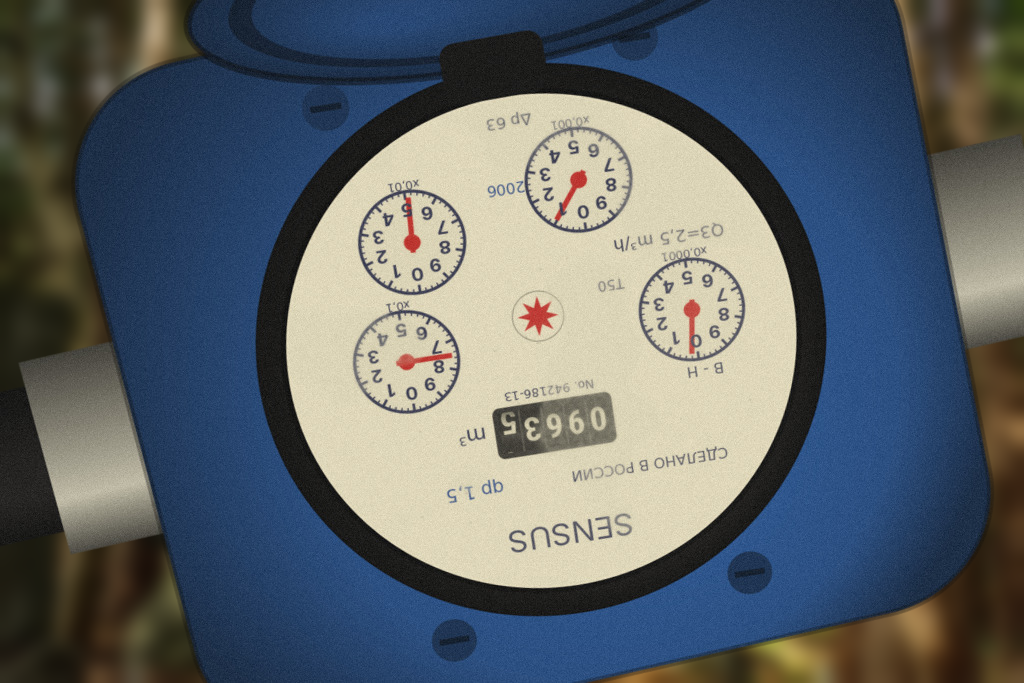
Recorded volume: m³ 9634.7510
